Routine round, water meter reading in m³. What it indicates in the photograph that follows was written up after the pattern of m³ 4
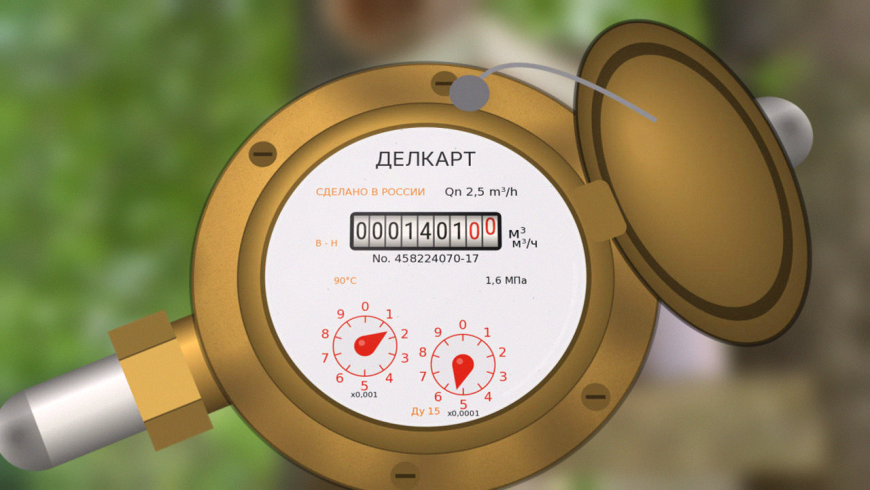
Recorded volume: m³ 1401.0015
